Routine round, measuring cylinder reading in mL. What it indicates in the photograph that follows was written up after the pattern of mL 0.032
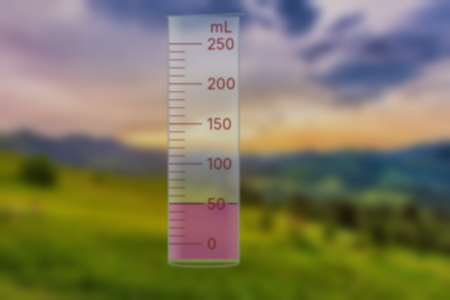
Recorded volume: mL 50
